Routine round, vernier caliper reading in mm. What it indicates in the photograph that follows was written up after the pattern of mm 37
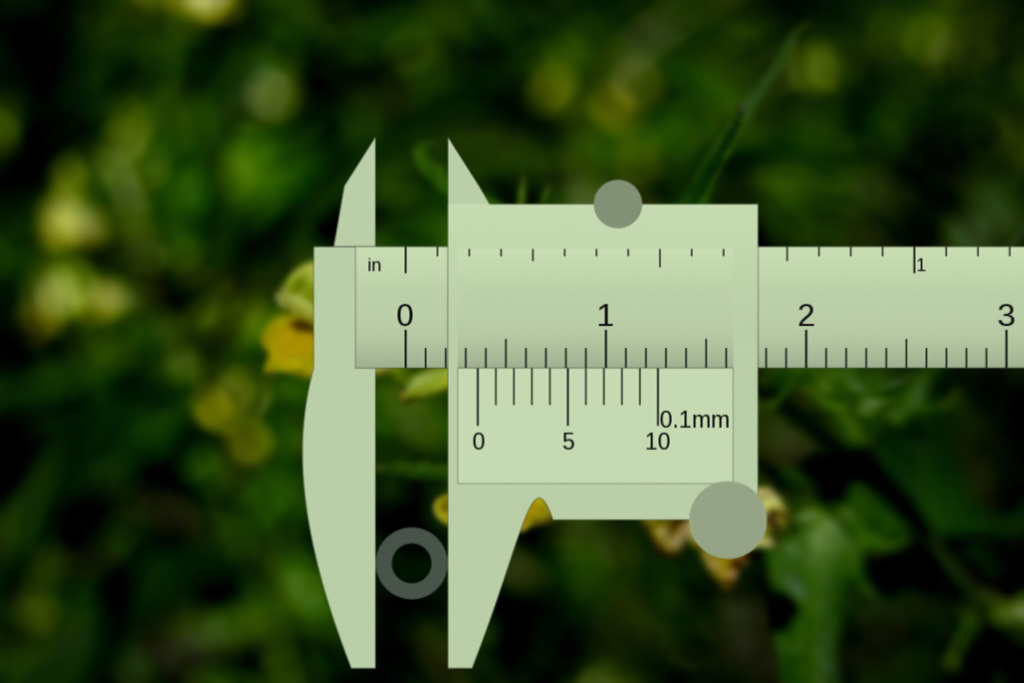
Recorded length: mm 3.6
